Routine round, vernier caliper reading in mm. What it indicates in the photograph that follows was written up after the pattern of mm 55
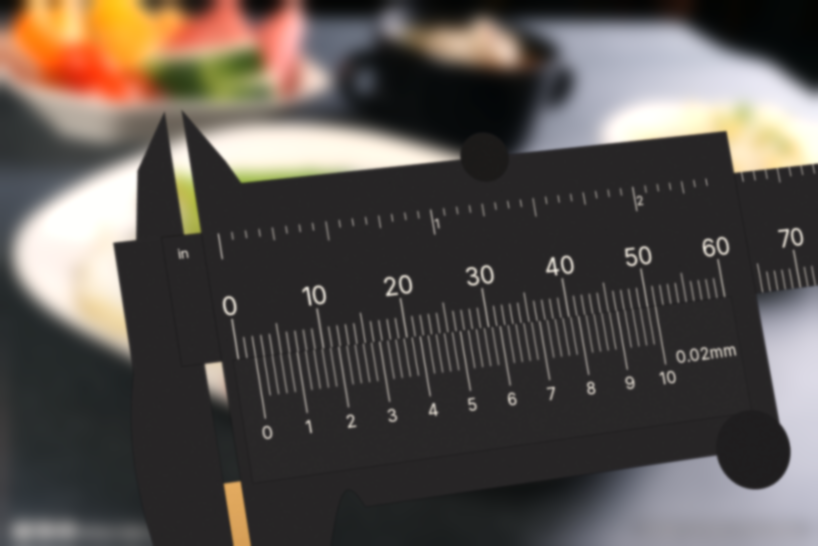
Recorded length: mm 2.0
